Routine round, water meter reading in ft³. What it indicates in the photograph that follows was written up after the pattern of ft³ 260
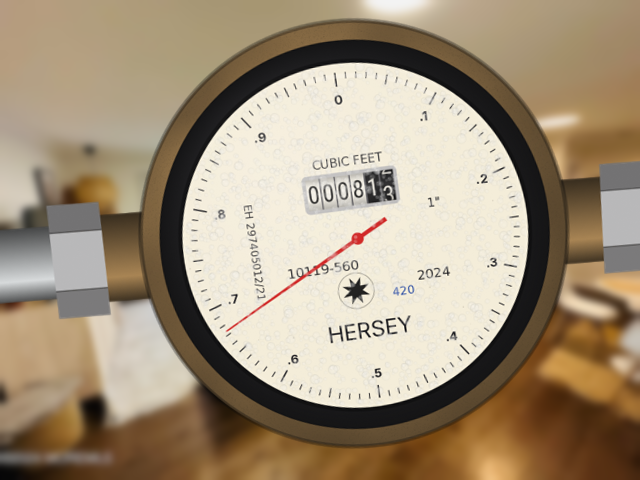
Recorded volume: ft³ 812.67
